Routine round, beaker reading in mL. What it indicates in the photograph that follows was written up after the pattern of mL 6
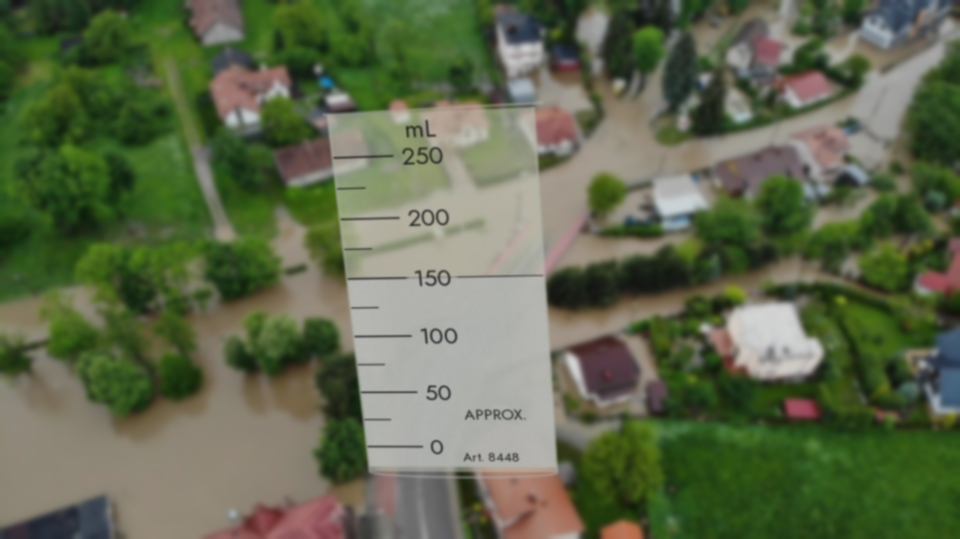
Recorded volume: mL 150
